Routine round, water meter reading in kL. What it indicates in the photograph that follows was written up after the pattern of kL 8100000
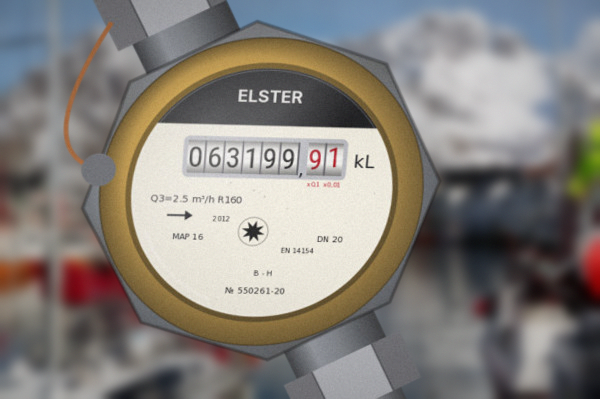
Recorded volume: kL 63199.91
